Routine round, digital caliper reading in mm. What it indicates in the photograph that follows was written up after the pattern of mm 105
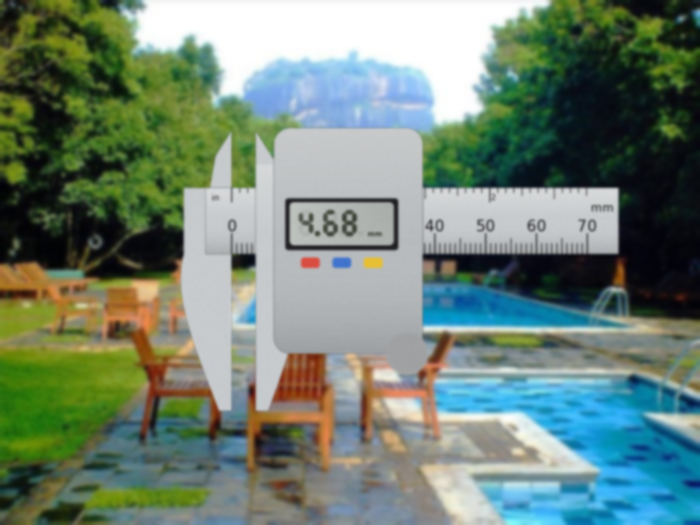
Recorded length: mm 4.68
